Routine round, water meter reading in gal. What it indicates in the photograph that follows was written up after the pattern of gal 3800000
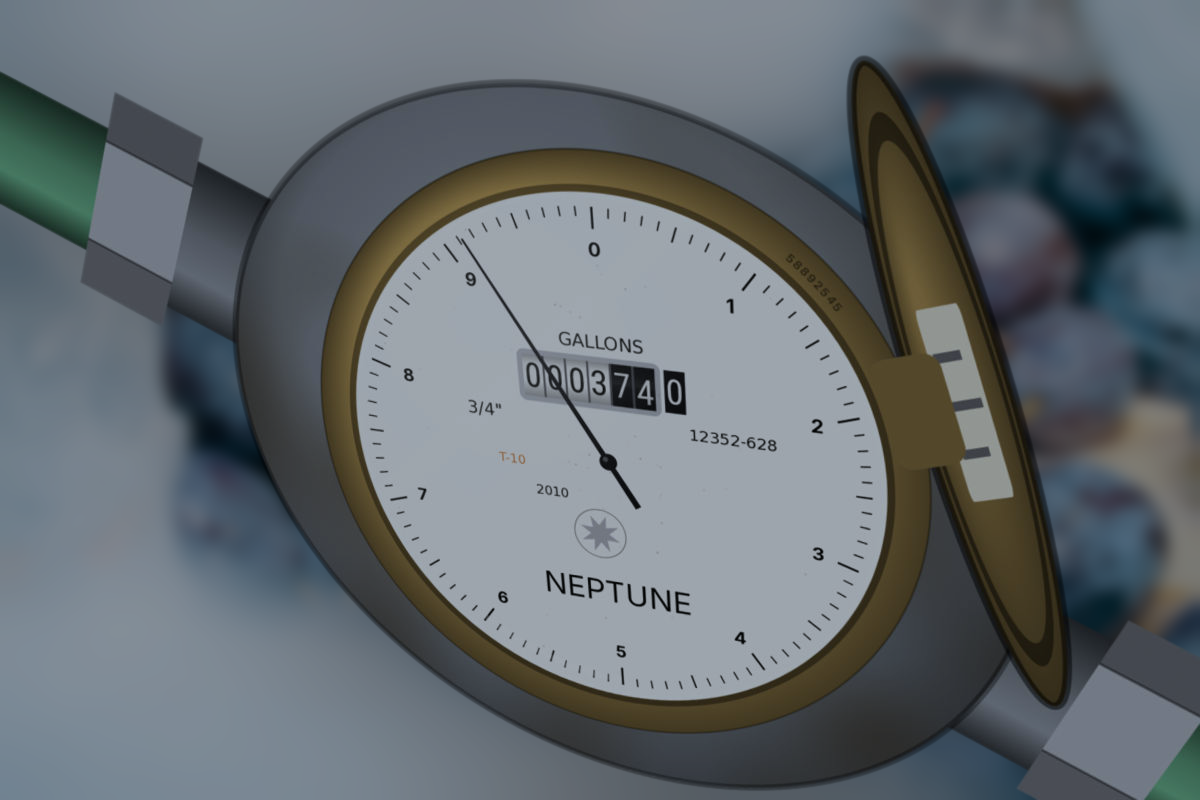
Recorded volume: gal 3739.1
